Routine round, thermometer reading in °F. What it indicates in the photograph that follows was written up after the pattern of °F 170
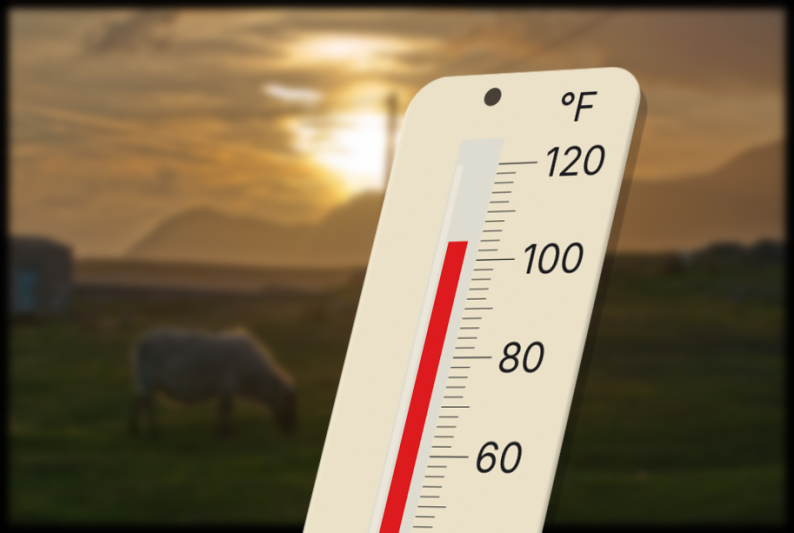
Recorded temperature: °F 104
